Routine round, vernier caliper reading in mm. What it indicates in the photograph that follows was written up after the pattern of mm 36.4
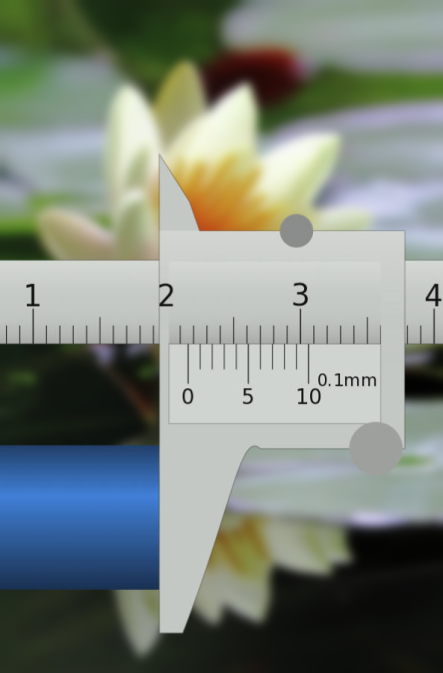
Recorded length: mm 21.6
